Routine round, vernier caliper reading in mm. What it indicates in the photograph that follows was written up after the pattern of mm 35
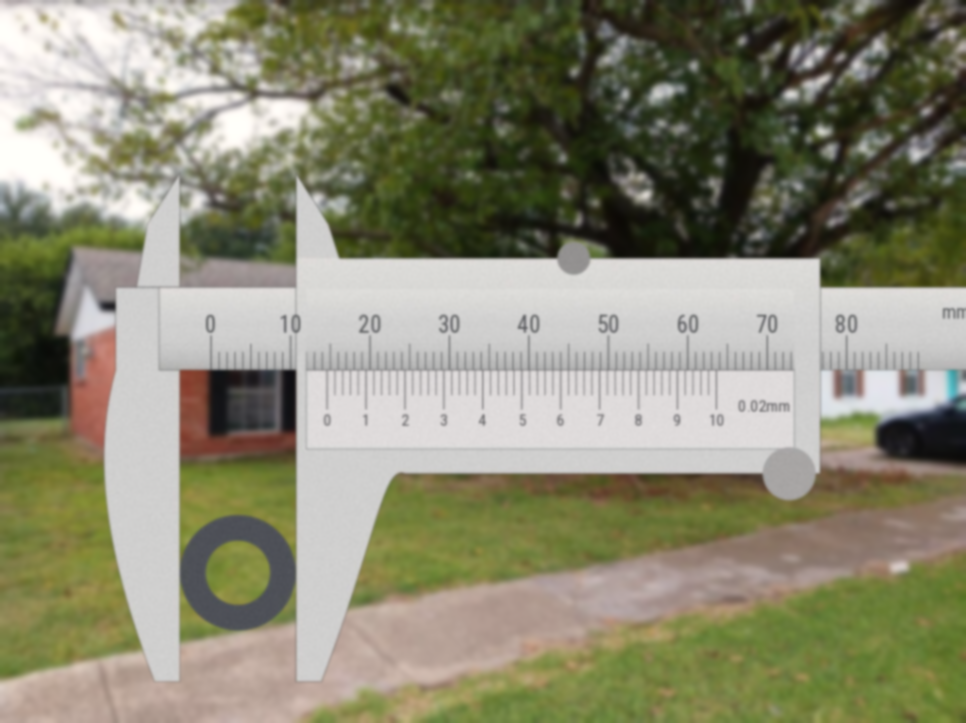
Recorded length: mm 14.6
